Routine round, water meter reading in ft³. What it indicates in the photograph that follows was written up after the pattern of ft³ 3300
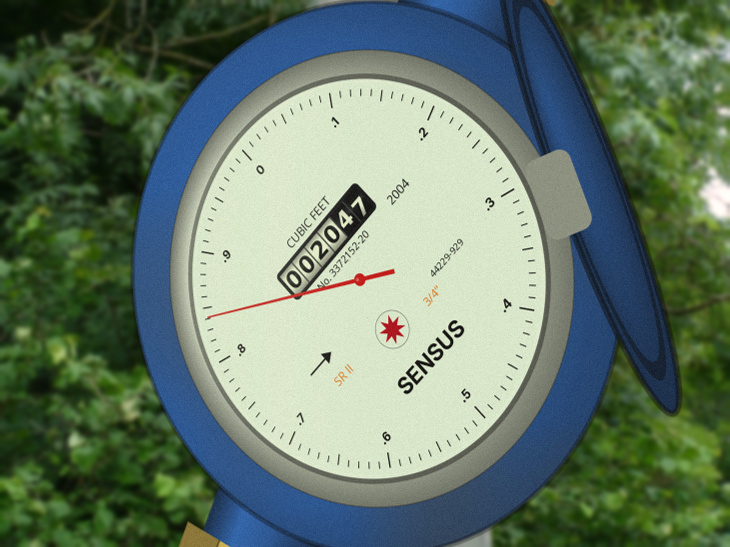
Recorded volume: ft³ 2046.84
